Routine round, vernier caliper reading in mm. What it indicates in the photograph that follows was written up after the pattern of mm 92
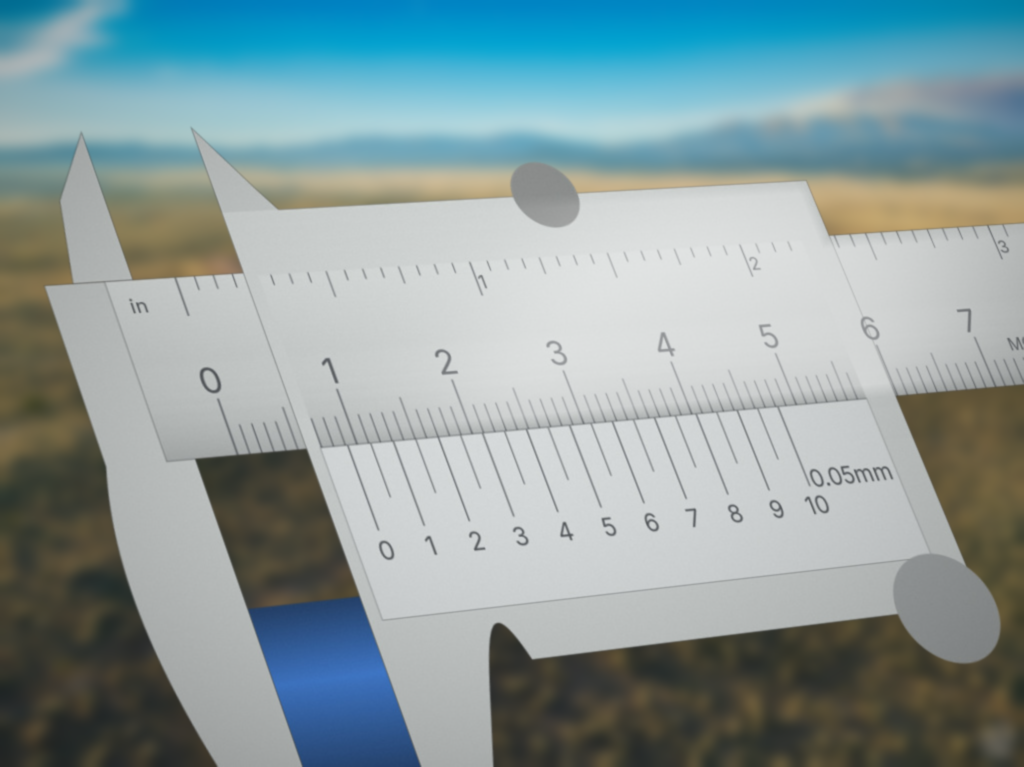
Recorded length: mm 9.2
